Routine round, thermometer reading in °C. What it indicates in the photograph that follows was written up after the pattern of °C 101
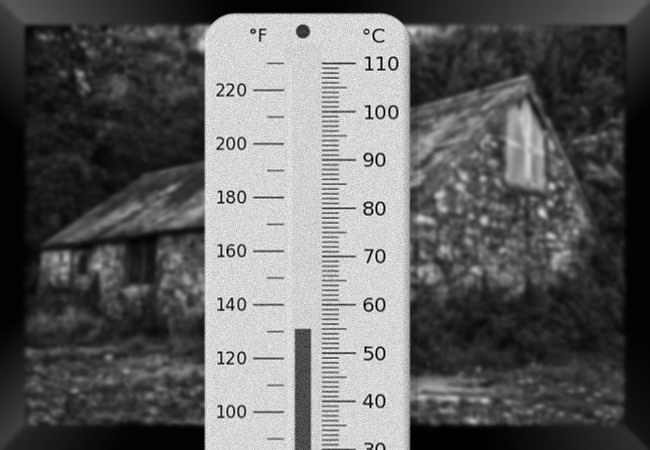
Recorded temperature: °C 55
